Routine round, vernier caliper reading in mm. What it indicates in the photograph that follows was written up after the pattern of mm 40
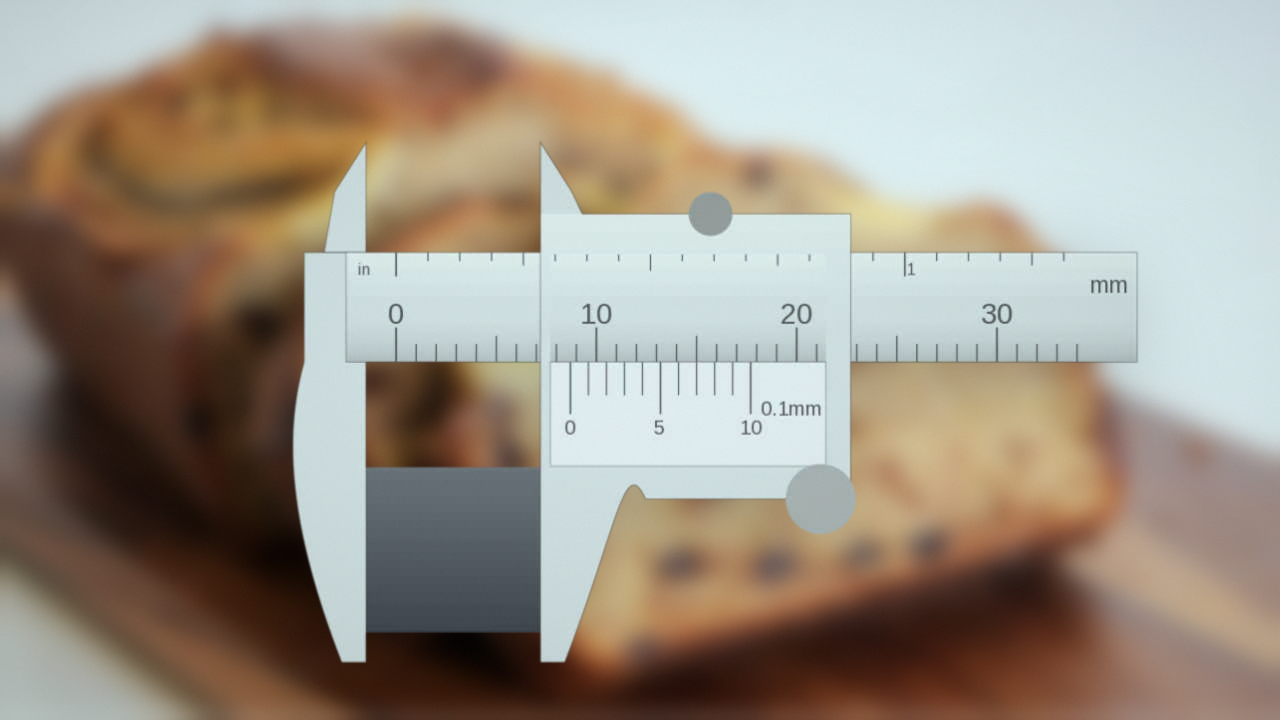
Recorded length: mm 8.7
